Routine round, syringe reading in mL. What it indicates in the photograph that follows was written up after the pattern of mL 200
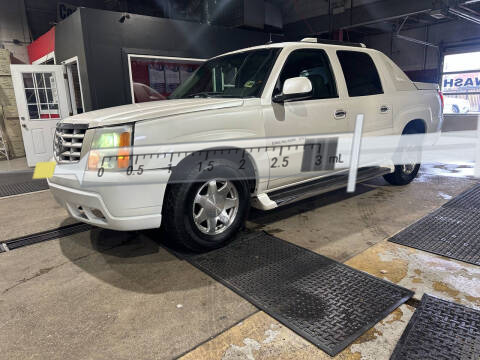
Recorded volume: mL 2.8
